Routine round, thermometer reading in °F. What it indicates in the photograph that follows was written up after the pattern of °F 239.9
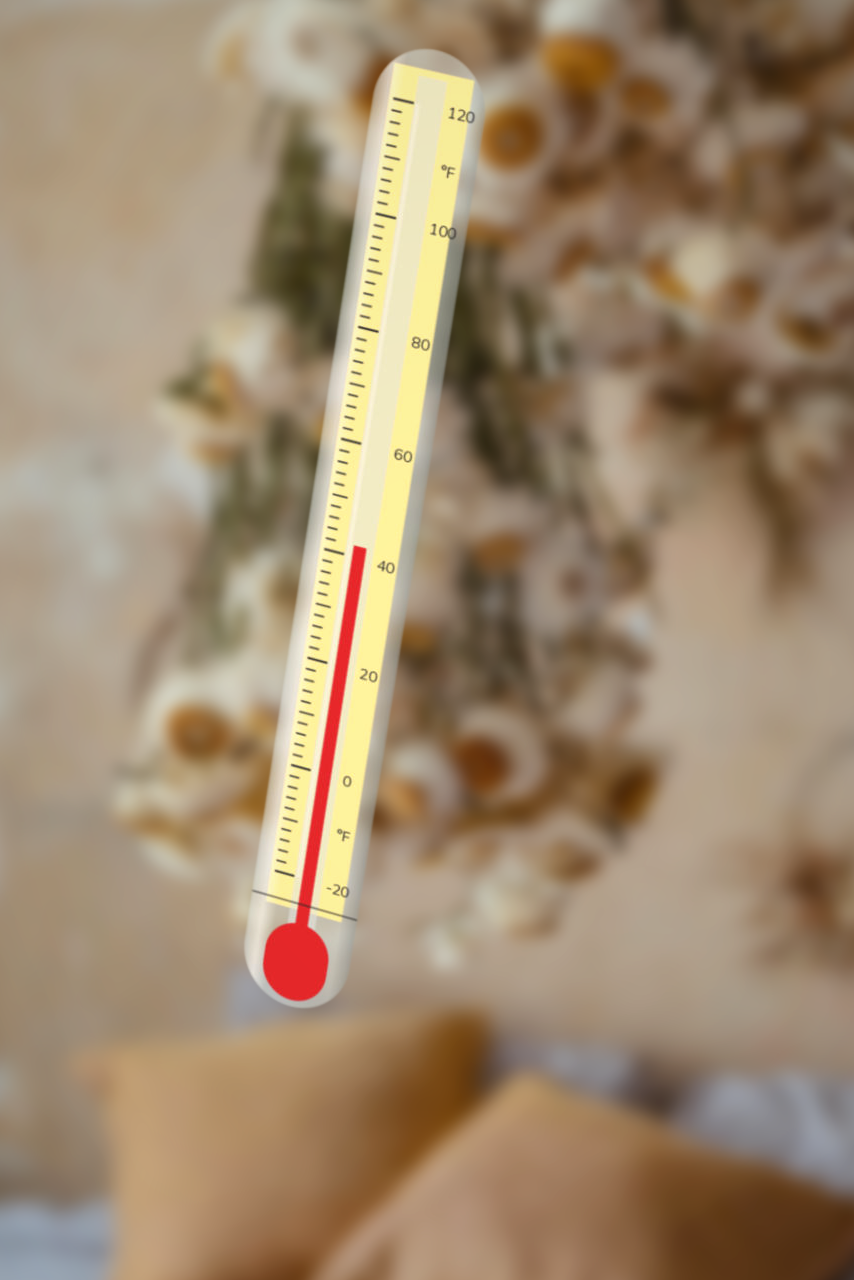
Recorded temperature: °F 42
